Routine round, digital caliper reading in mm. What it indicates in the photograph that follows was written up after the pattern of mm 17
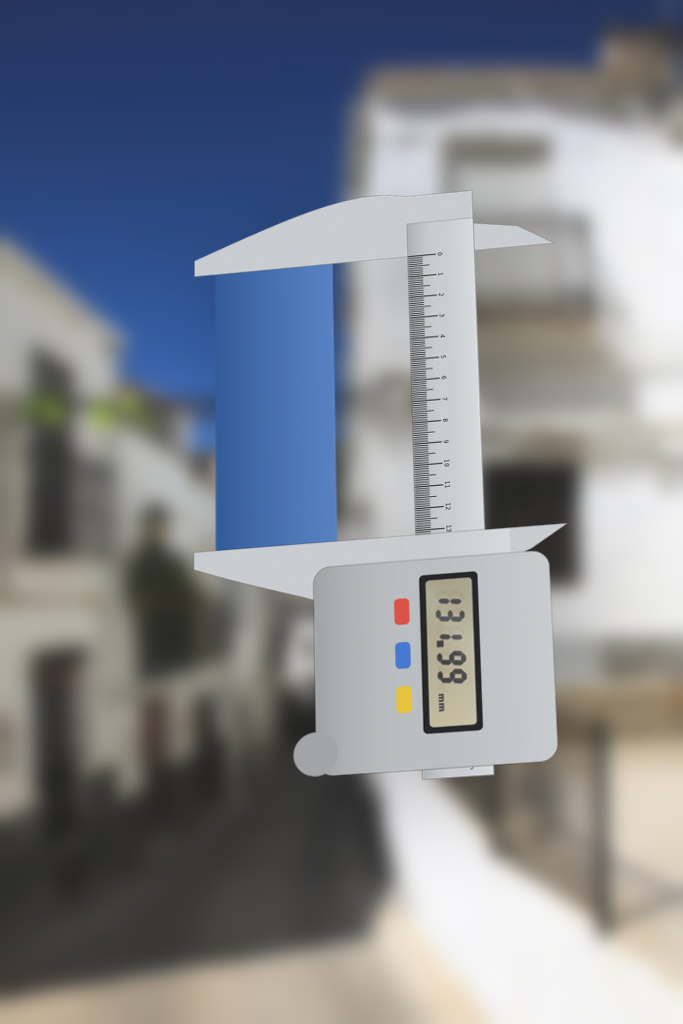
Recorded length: mm 131.99
